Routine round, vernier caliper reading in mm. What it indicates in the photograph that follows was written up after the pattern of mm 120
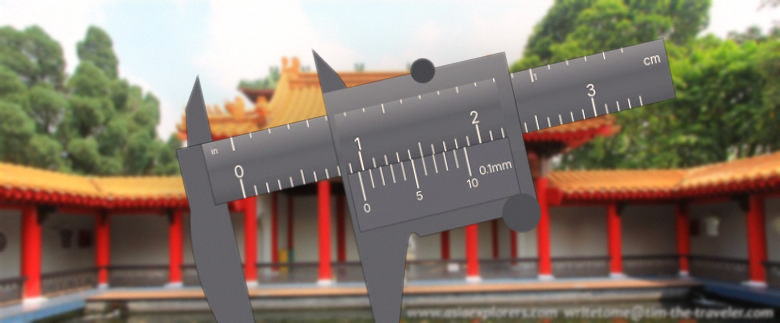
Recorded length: mm 9.6
